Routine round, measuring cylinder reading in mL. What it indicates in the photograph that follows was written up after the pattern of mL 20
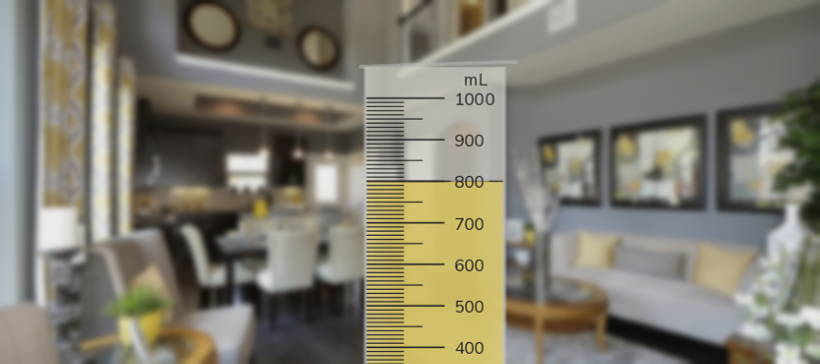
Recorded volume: mL 800
